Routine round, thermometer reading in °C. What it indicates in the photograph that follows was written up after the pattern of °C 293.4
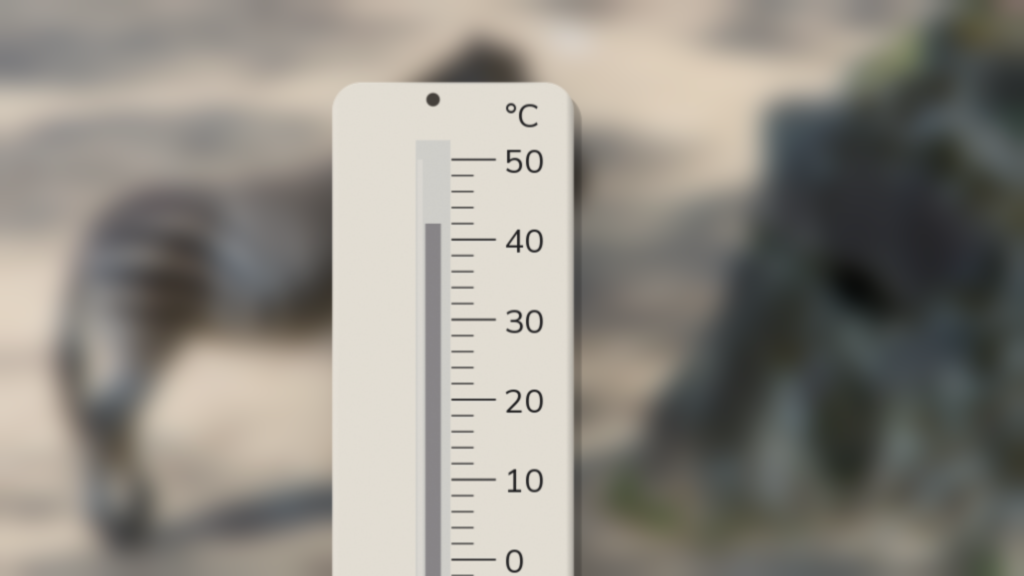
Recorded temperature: °C 42
